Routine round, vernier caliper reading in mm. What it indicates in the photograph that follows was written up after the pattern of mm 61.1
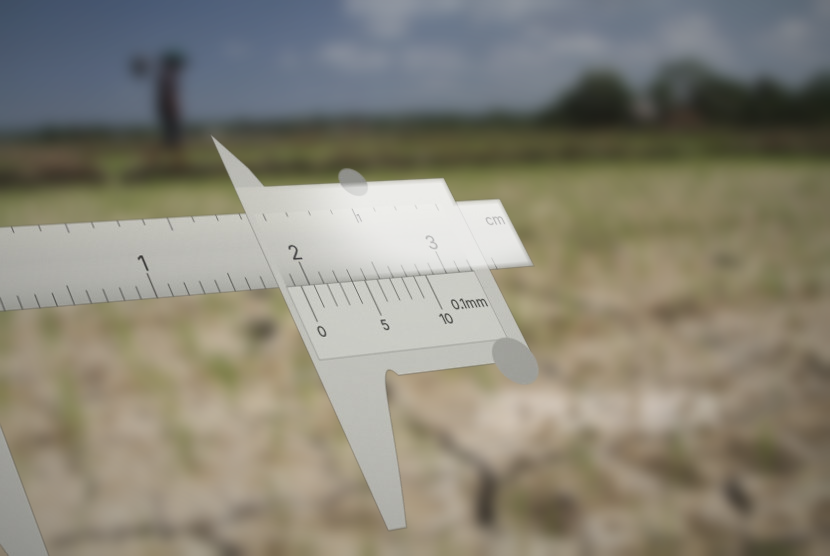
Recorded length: mm 19.4
